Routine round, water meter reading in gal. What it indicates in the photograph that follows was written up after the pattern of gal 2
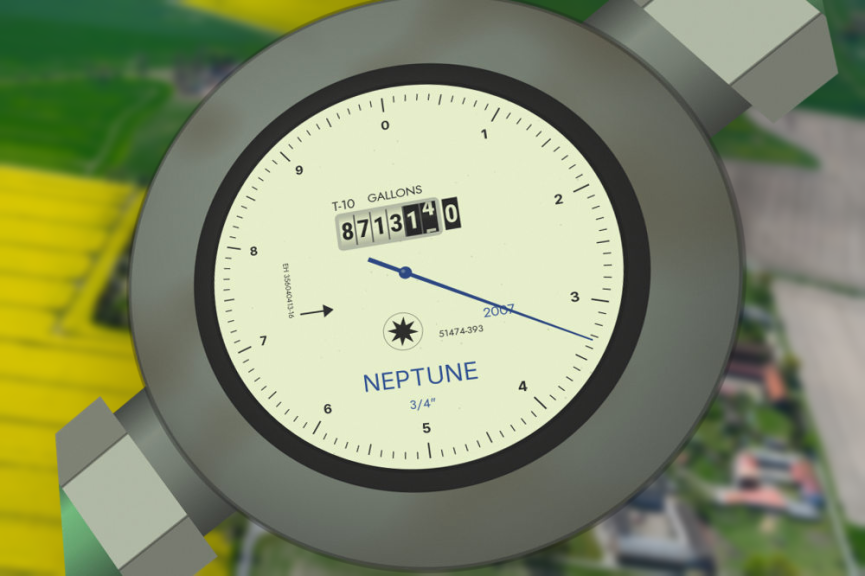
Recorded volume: gal 8713143.3
